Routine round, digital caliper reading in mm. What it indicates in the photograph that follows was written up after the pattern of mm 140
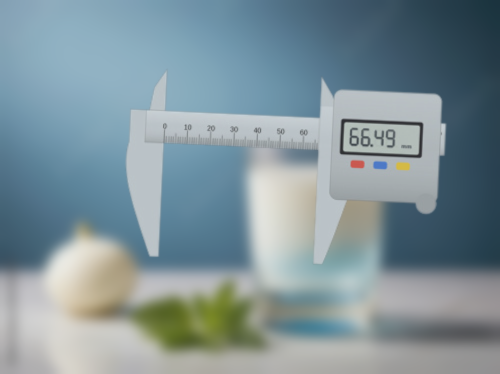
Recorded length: mm 66.49
